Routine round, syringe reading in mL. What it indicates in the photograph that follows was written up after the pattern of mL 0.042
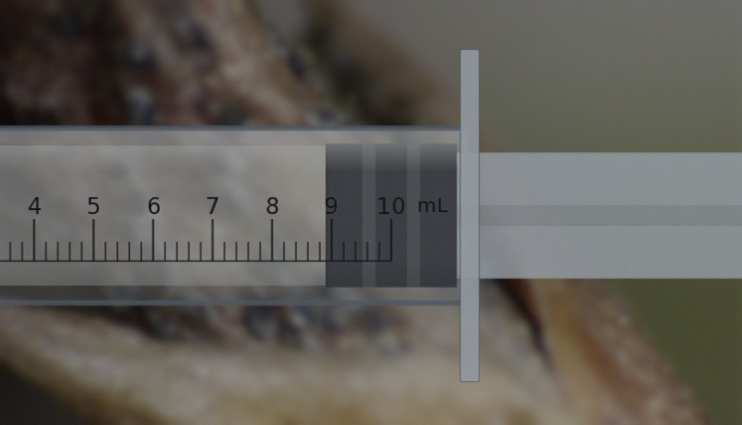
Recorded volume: mL 8.9
